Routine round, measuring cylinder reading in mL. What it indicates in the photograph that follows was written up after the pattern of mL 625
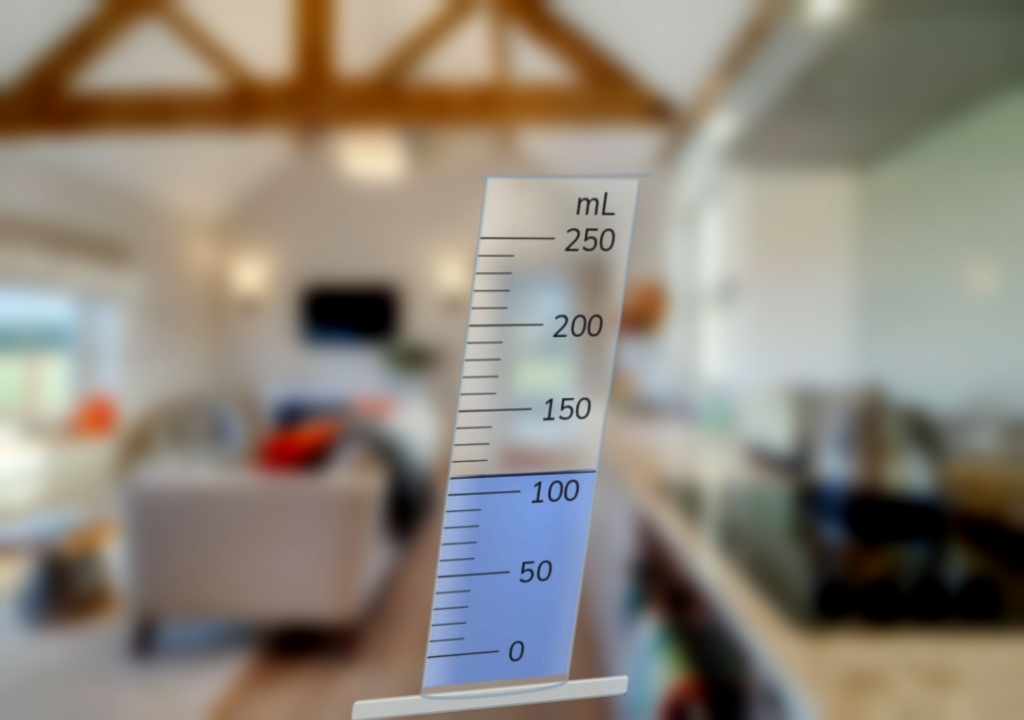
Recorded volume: mL 110
